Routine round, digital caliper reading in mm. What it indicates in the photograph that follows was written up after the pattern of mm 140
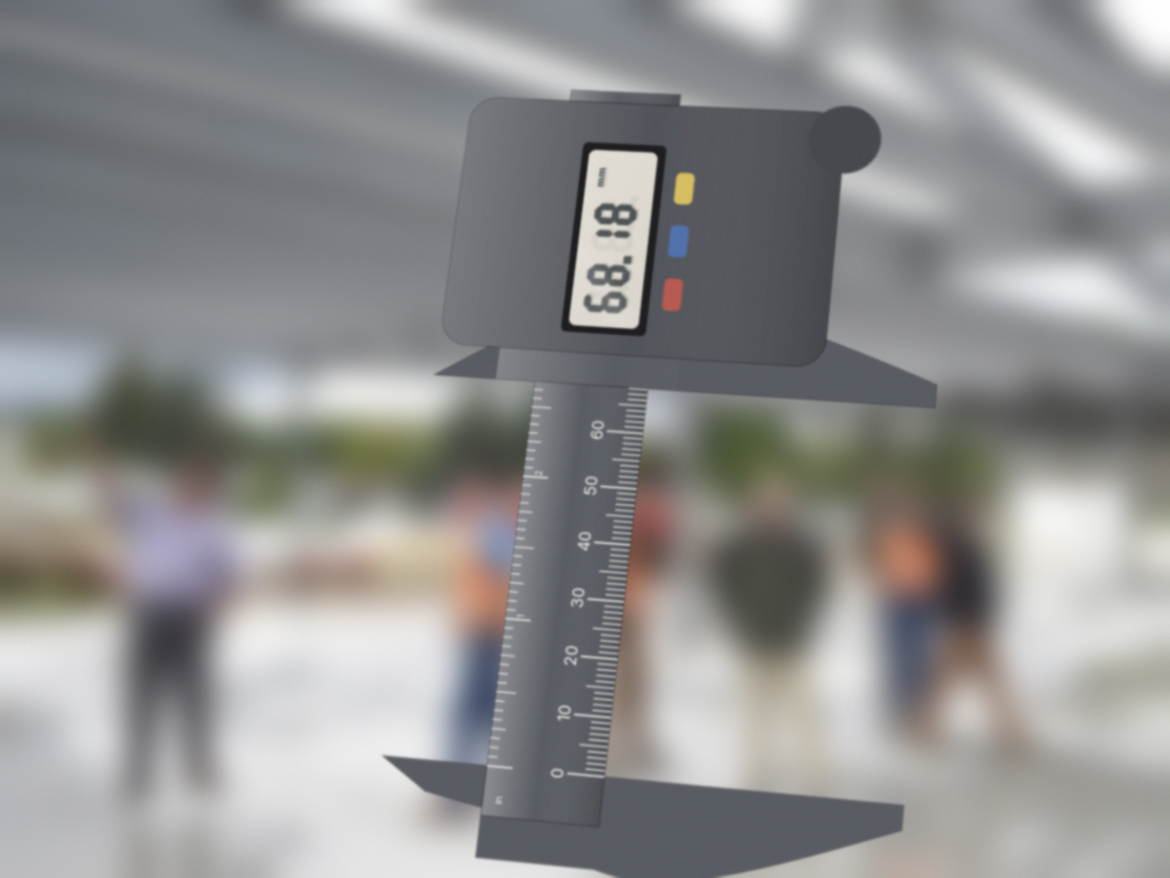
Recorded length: mm 68.18
